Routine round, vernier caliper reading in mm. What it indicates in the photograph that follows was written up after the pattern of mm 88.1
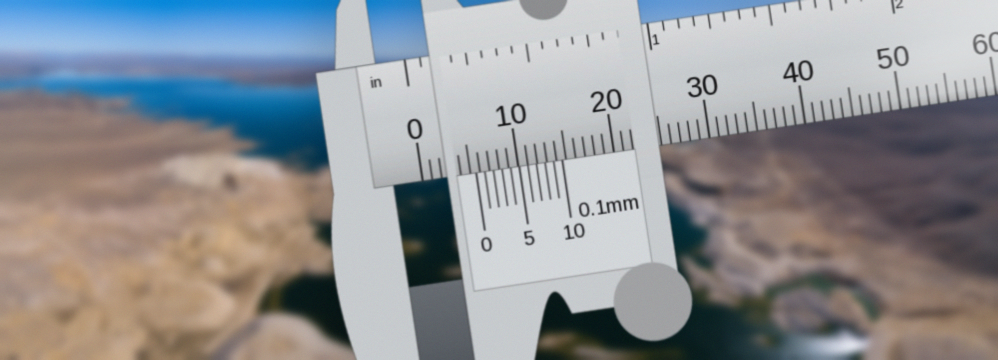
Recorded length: mm 5.6
